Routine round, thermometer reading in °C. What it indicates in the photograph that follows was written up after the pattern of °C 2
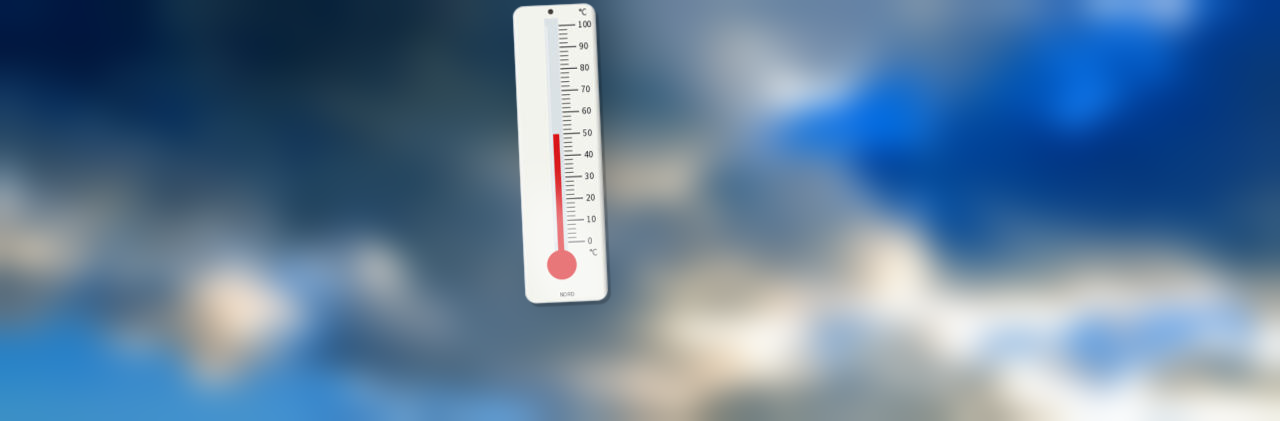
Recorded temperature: °C 50
